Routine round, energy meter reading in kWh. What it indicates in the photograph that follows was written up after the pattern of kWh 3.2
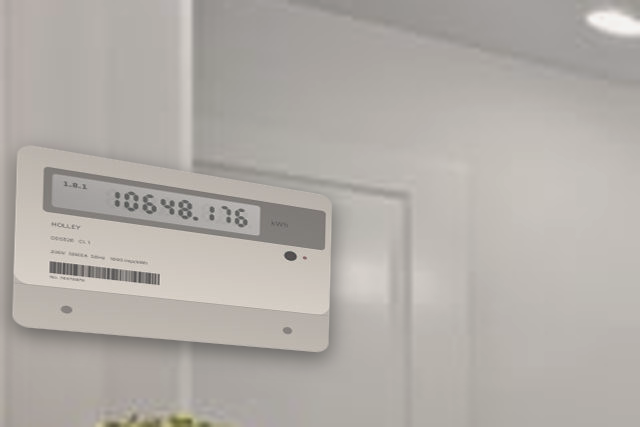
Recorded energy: kWh 10648.176
